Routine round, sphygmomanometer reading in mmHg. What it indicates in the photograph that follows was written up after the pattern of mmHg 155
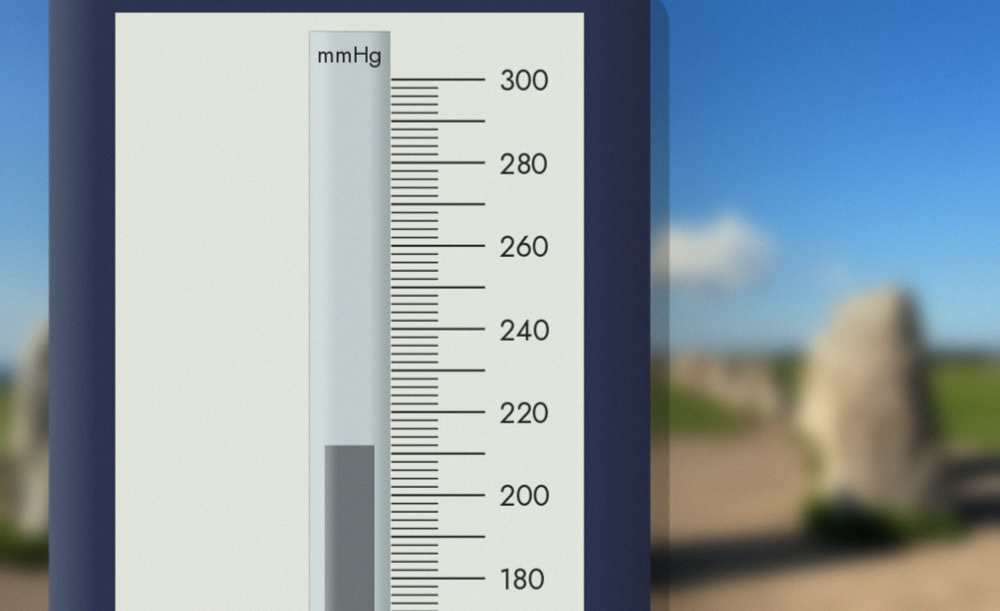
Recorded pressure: mmHg 212
